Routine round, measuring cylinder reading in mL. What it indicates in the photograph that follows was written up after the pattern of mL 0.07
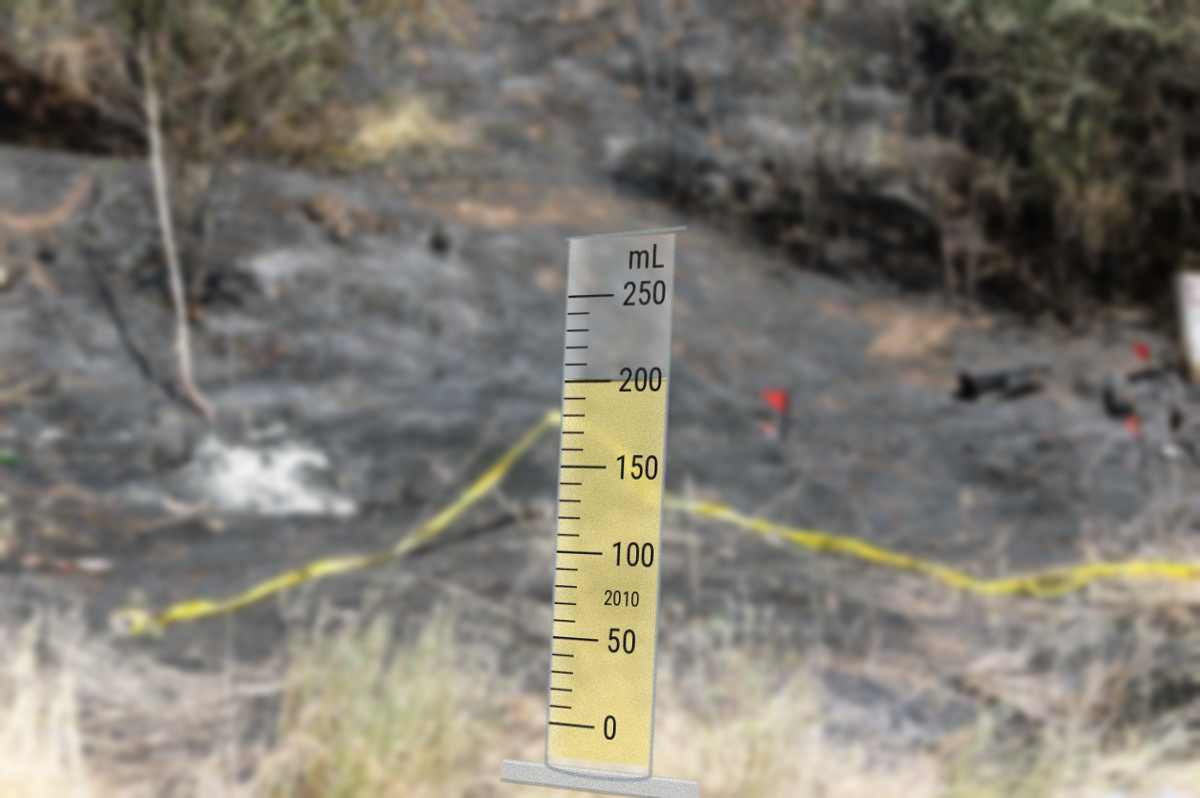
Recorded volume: mL 200
